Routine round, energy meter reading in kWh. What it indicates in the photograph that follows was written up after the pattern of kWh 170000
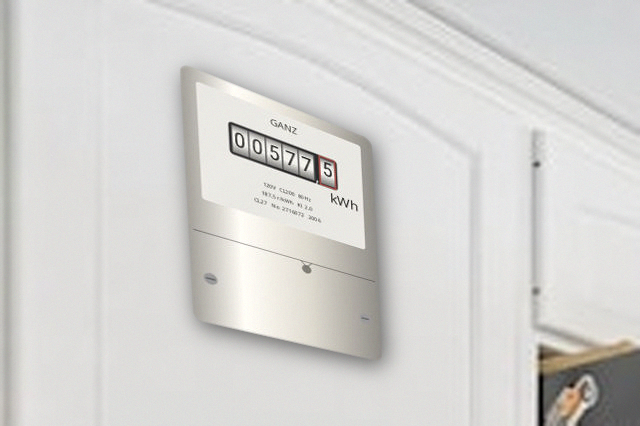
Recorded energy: kWh 577.5
